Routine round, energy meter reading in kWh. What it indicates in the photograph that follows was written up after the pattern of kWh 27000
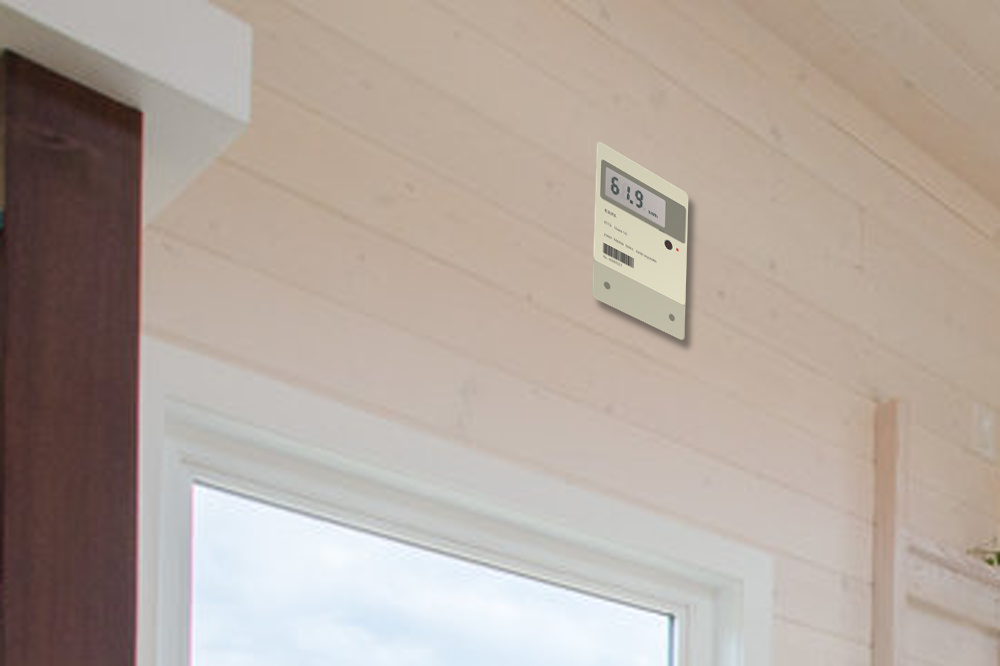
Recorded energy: kWh 61.9
